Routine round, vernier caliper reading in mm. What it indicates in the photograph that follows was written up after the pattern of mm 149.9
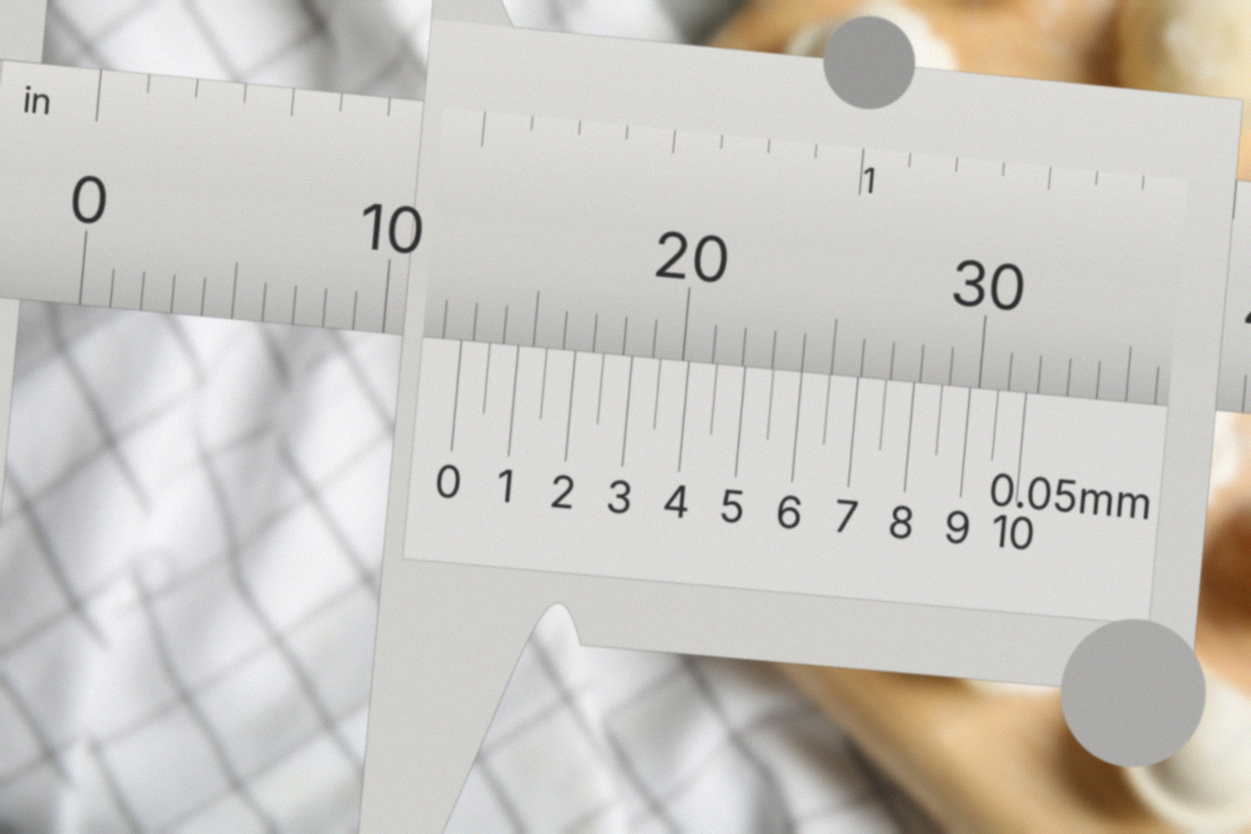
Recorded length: mm 12.60
